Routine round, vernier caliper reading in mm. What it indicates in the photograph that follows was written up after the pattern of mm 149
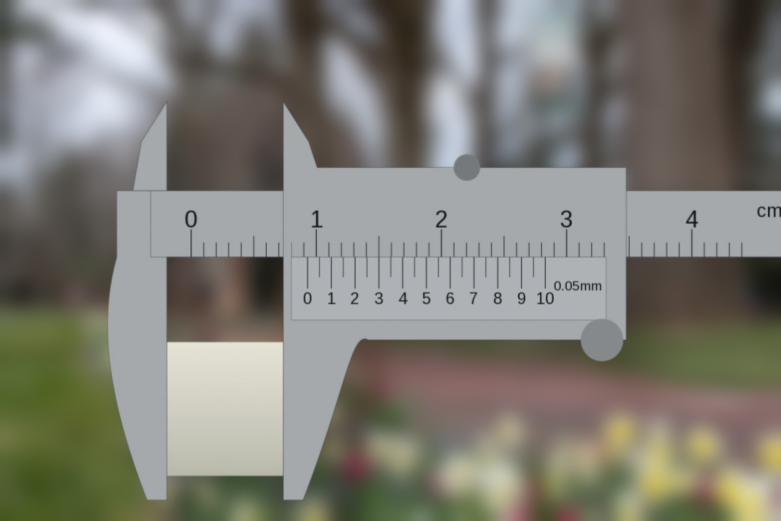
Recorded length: mm 9.3
